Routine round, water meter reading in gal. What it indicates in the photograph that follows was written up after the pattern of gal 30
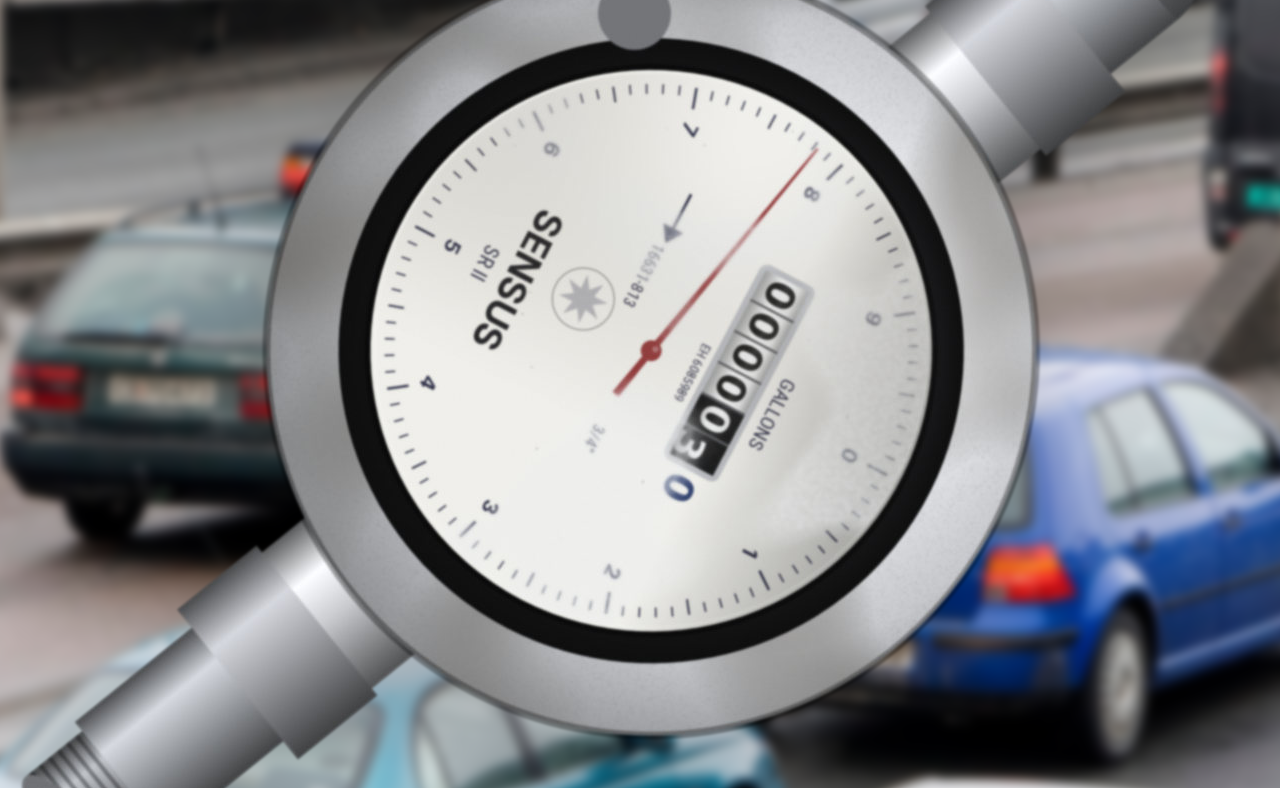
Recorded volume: gal 27.8
